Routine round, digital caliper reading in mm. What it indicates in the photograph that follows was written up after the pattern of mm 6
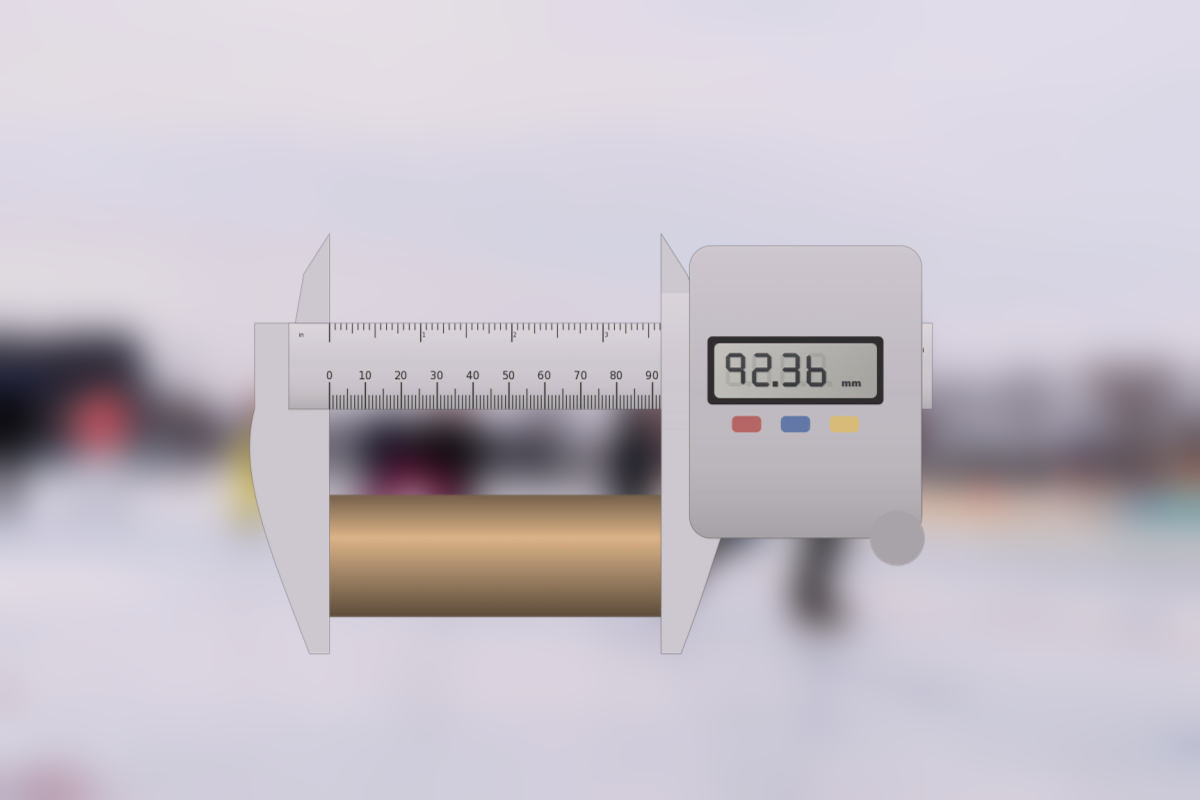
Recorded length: mm 92.36
